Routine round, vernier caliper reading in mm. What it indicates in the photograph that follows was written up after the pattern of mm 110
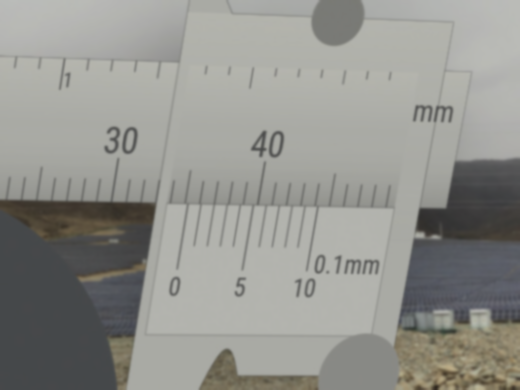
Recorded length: mm 35.2
